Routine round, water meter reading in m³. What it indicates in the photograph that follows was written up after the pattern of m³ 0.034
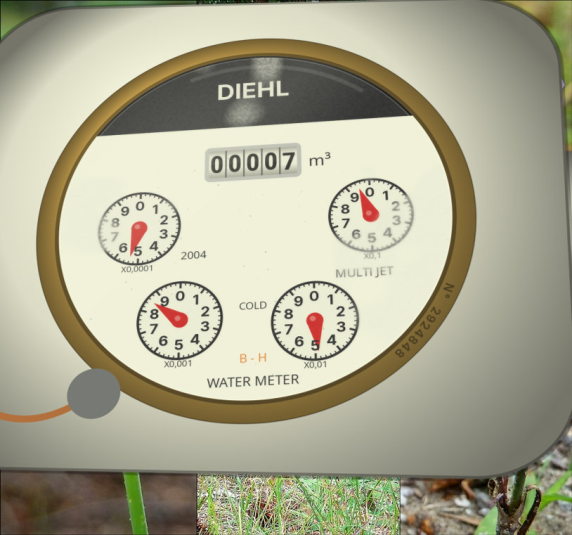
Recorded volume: m³ 6.9485
